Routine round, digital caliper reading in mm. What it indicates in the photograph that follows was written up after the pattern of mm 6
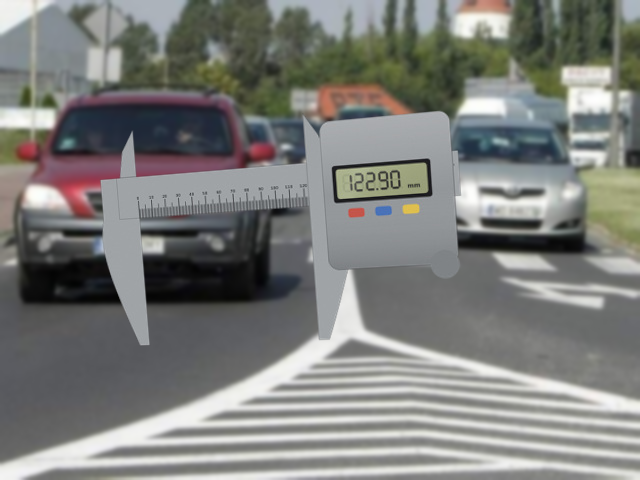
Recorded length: mm 122.90
